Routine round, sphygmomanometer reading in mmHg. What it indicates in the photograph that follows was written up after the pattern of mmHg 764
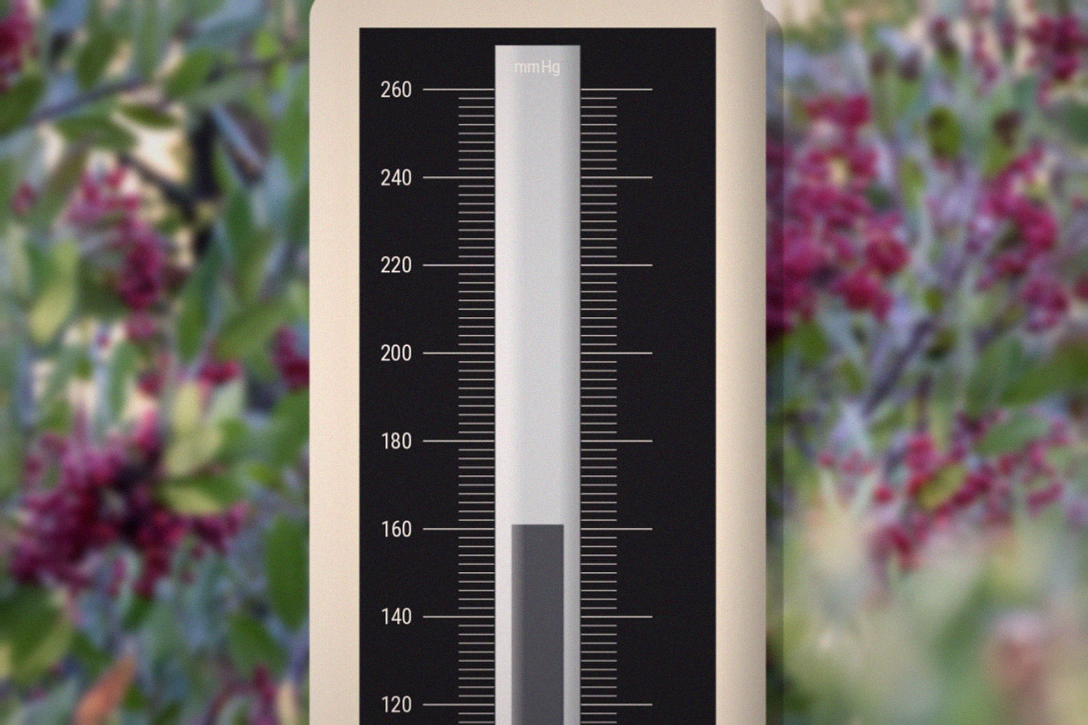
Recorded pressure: mmHg 161
